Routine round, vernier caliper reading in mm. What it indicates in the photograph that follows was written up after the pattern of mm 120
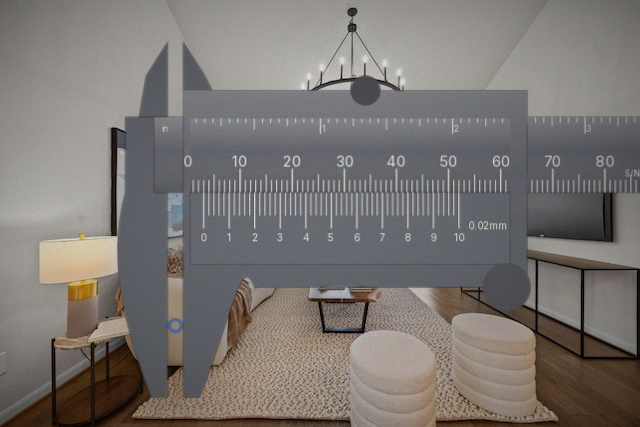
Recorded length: mm 3.0
